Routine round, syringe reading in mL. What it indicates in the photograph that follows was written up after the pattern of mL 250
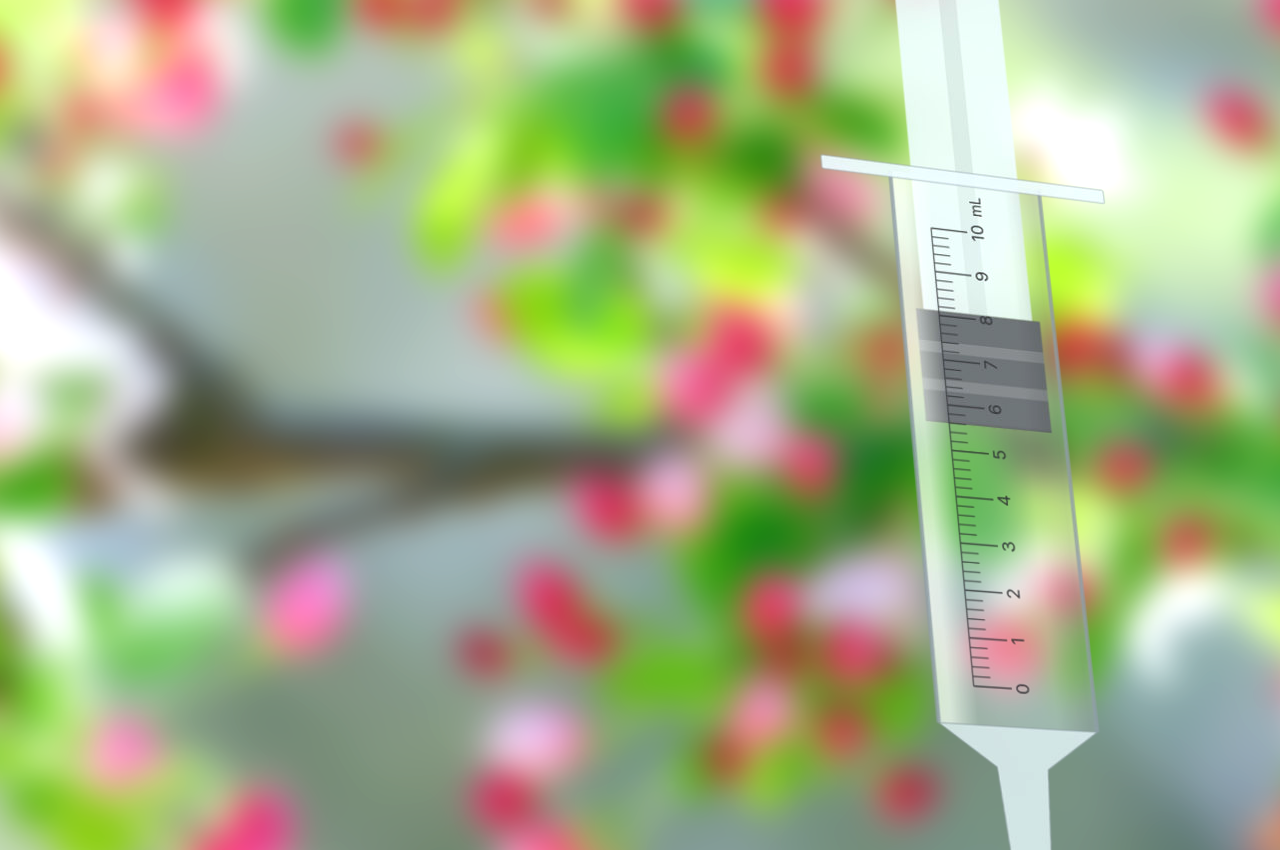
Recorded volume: mL 5.6
